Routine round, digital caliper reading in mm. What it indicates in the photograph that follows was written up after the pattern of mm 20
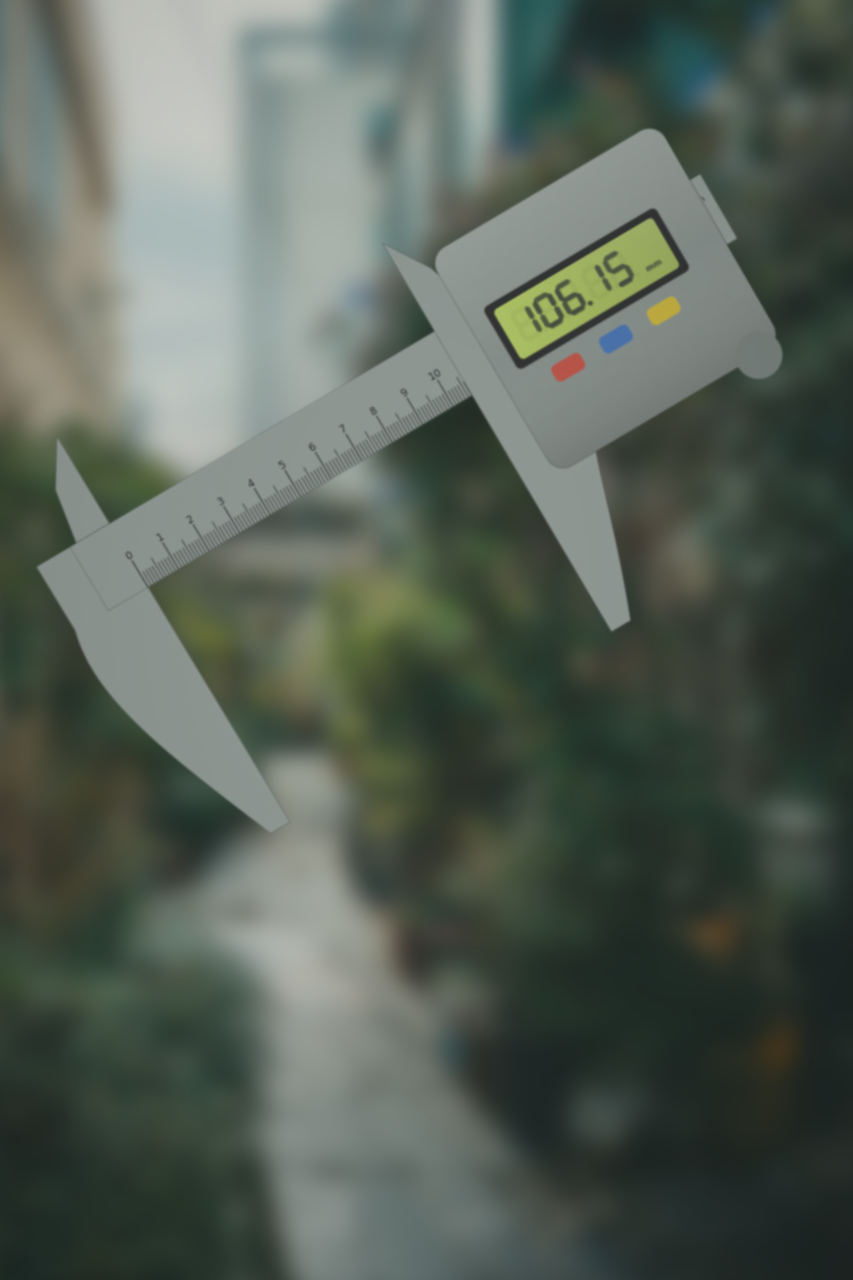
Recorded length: mm 106.15
